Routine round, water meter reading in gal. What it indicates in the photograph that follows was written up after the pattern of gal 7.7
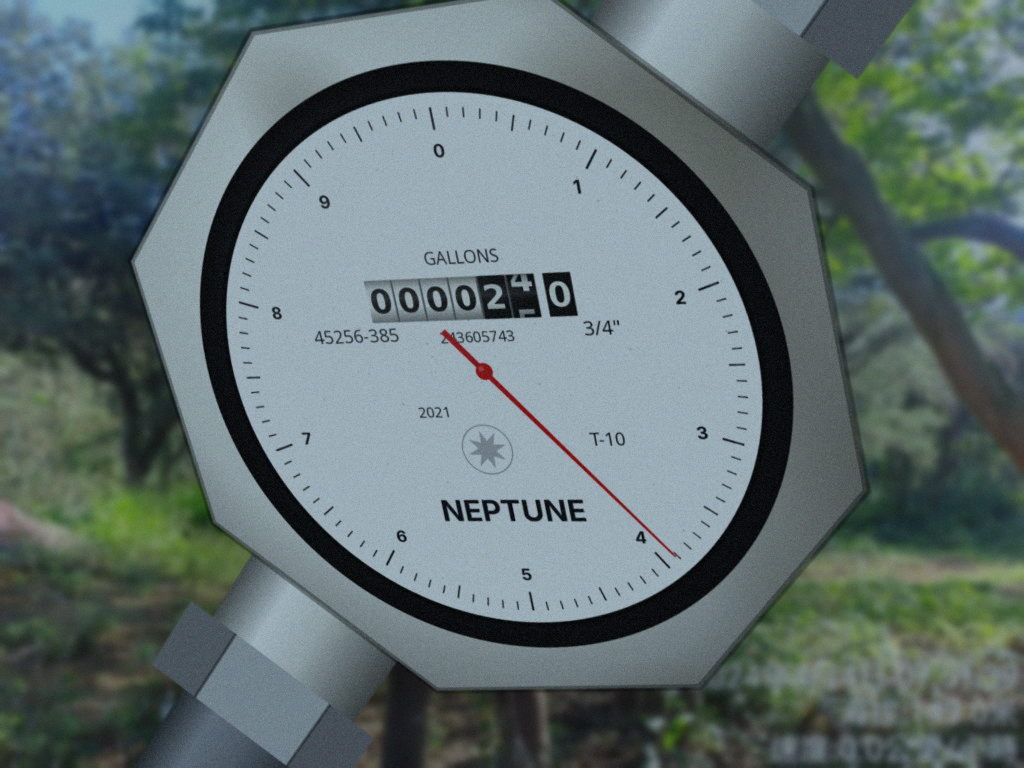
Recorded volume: gal 243.9
